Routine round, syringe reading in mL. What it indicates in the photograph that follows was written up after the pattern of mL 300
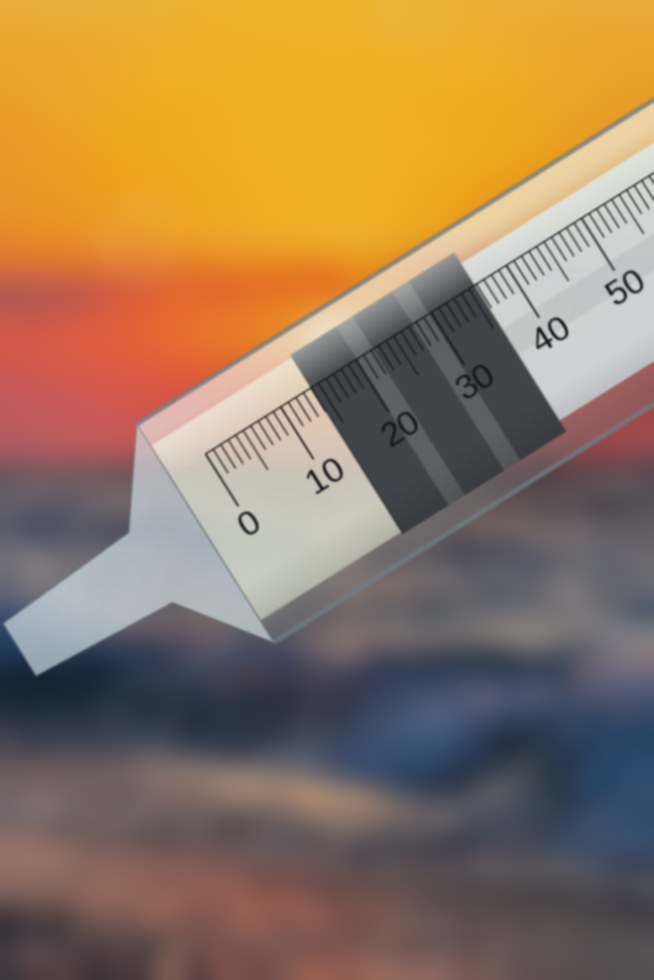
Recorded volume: mL 14
